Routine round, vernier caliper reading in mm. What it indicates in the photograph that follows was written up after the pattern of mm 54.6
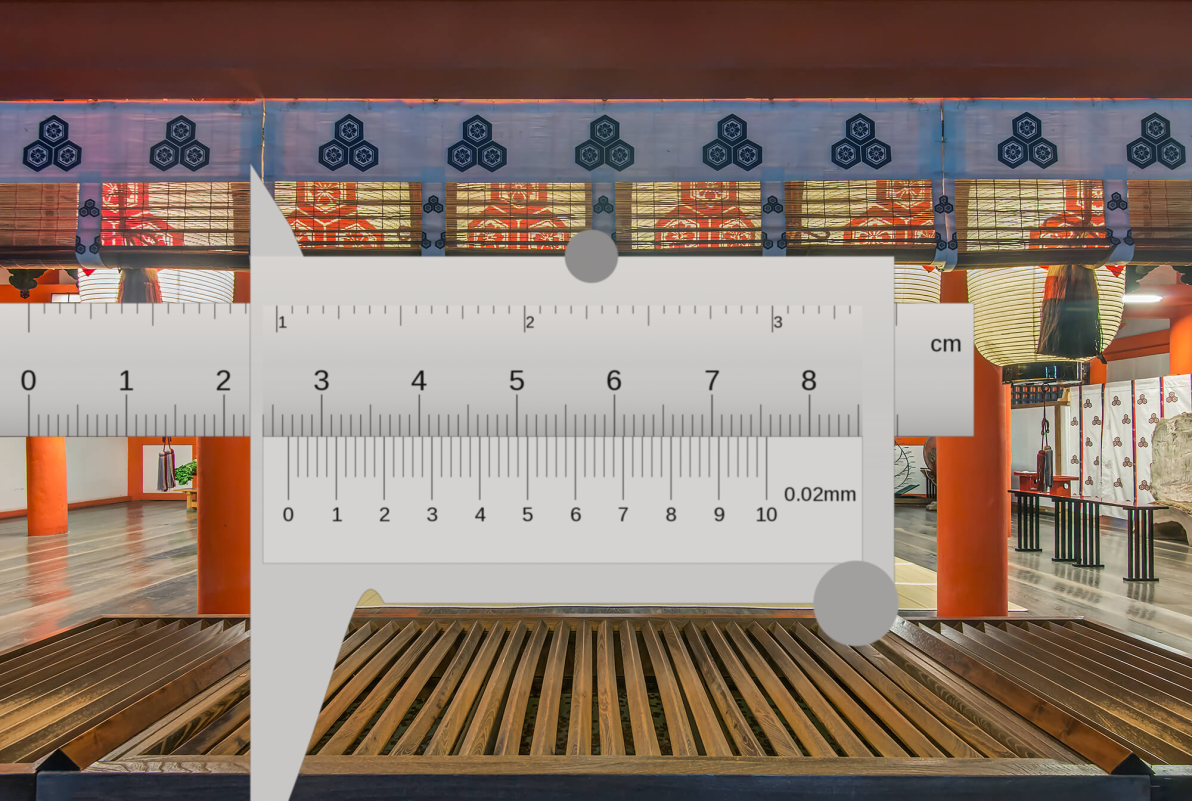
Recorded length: mm 26.6
